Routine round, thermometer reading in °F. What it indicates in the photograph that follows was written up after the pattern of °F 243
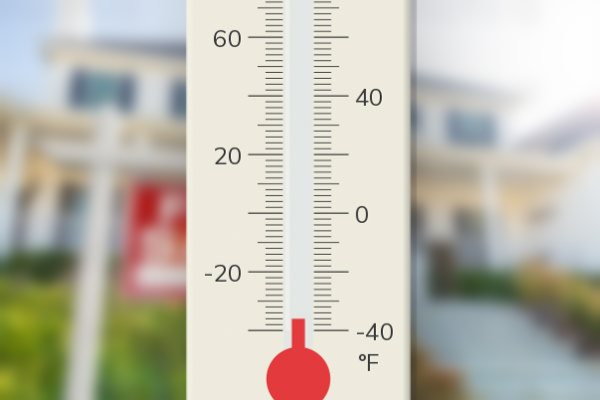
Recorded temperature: °F -36
